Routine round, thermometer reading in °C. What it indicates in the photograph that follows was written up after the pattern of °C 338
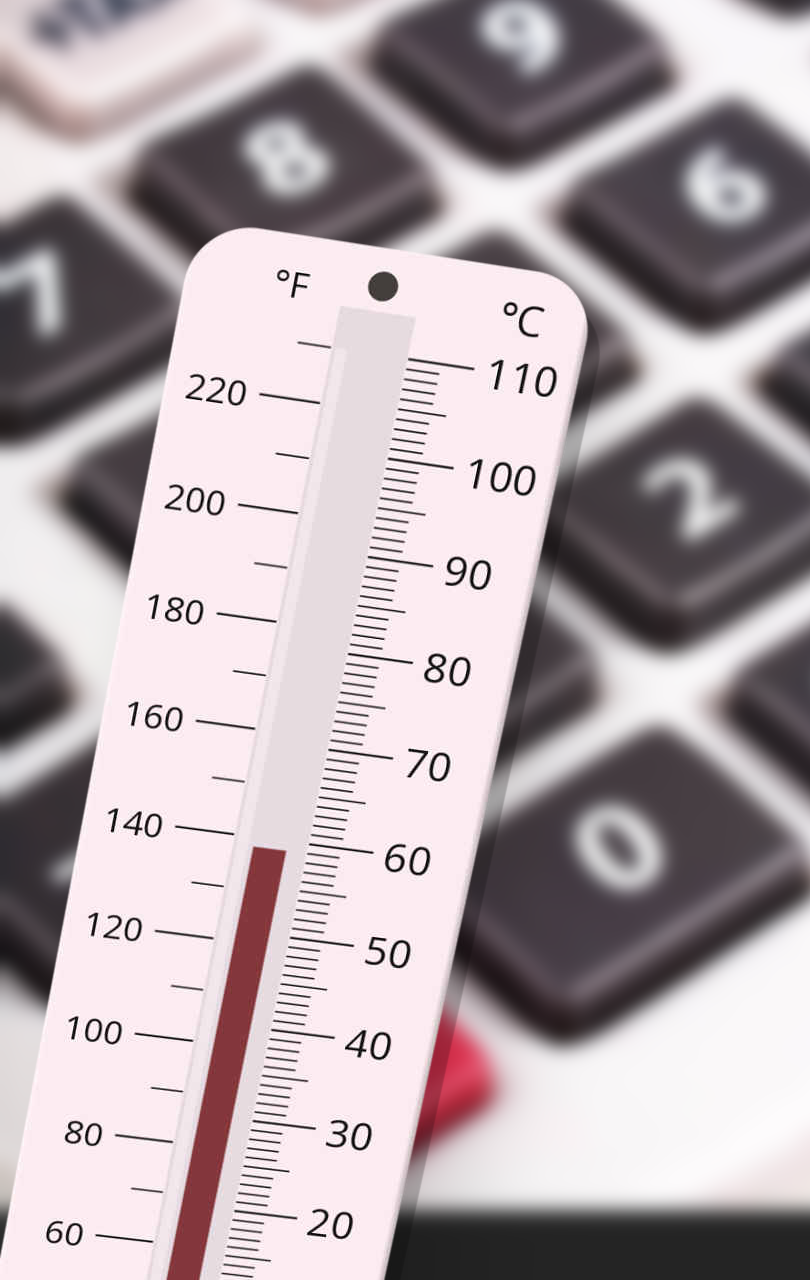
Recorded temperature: °C 59
